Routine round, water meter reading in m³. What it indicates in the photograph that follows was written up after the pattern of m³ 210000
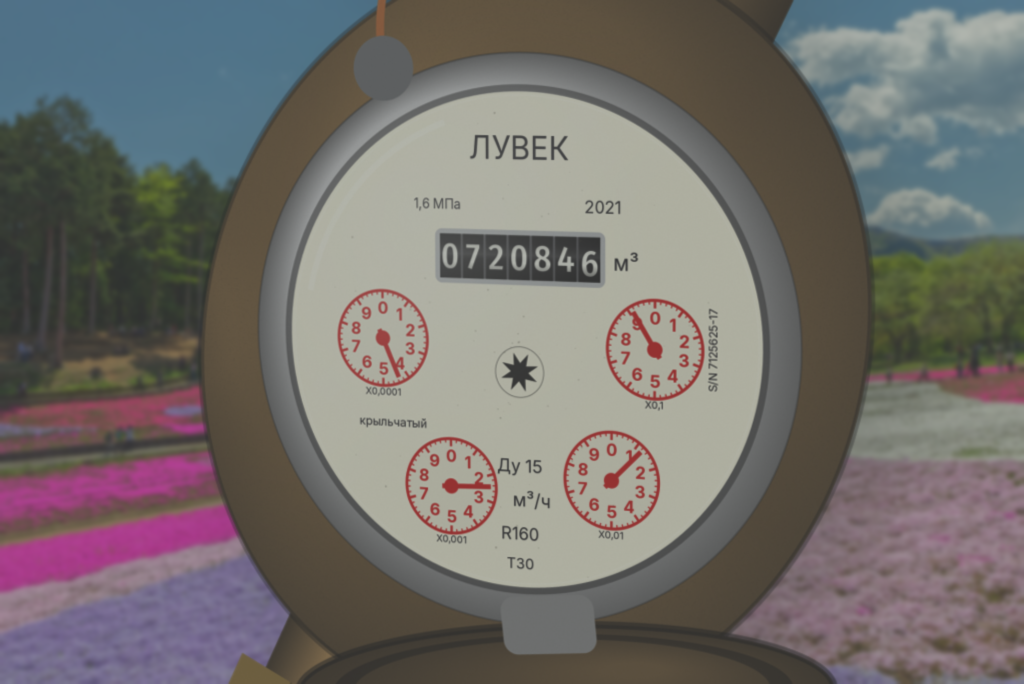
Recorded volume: m³ 720845.9124
